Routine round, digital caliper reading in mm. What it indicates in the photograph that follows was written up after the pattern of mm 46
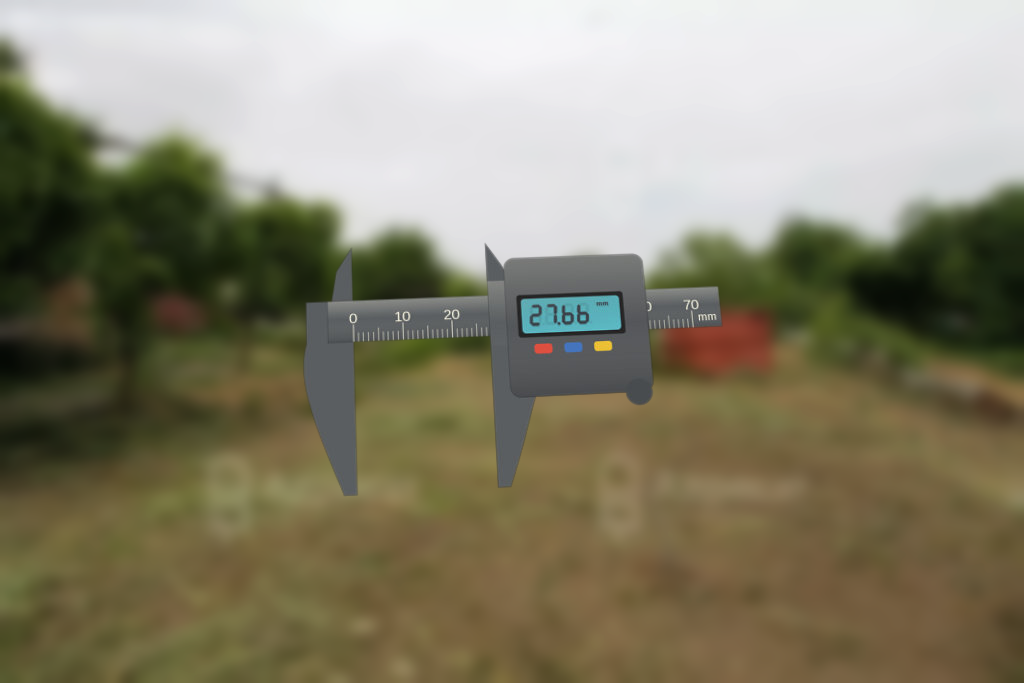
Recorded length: mm 27.66
